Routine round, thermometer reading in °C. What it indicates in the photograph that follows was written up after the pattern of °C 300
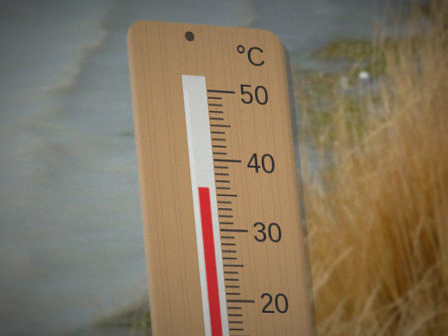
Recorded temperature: °C 36
